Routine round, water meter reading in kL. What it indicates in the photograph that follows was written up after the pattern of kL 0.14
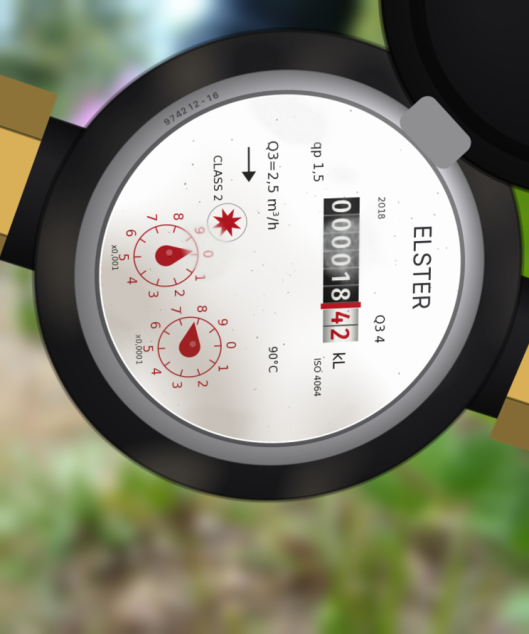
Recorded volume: kL 18.4197
